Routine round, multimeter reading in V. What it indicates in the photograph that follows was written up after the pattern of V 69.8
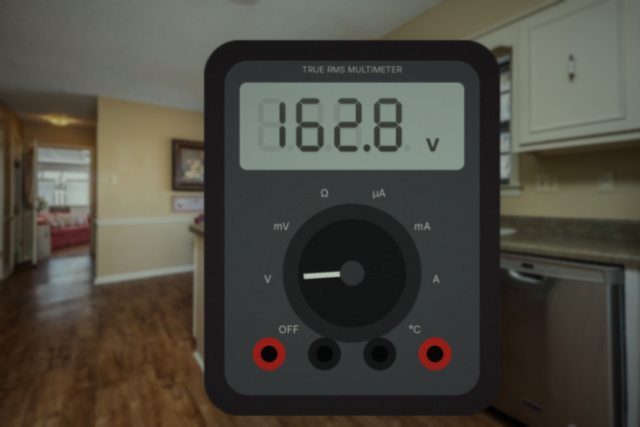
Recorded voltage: V 162.8
